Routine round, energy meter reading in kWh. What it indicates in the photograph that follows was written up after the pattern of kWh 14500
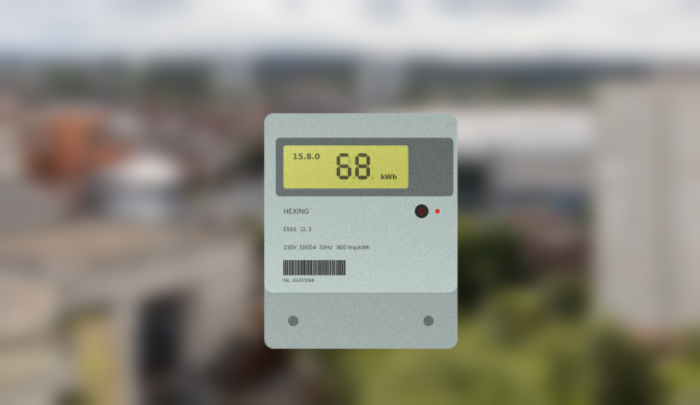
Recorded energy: kWh 68
